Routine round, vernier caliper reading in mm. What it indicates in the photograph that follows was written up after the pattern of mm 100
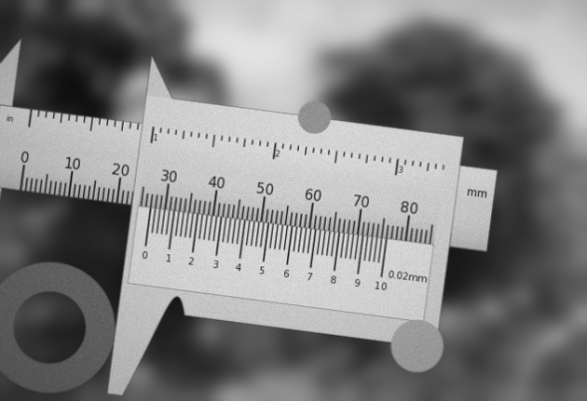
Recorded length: mm 27.0
